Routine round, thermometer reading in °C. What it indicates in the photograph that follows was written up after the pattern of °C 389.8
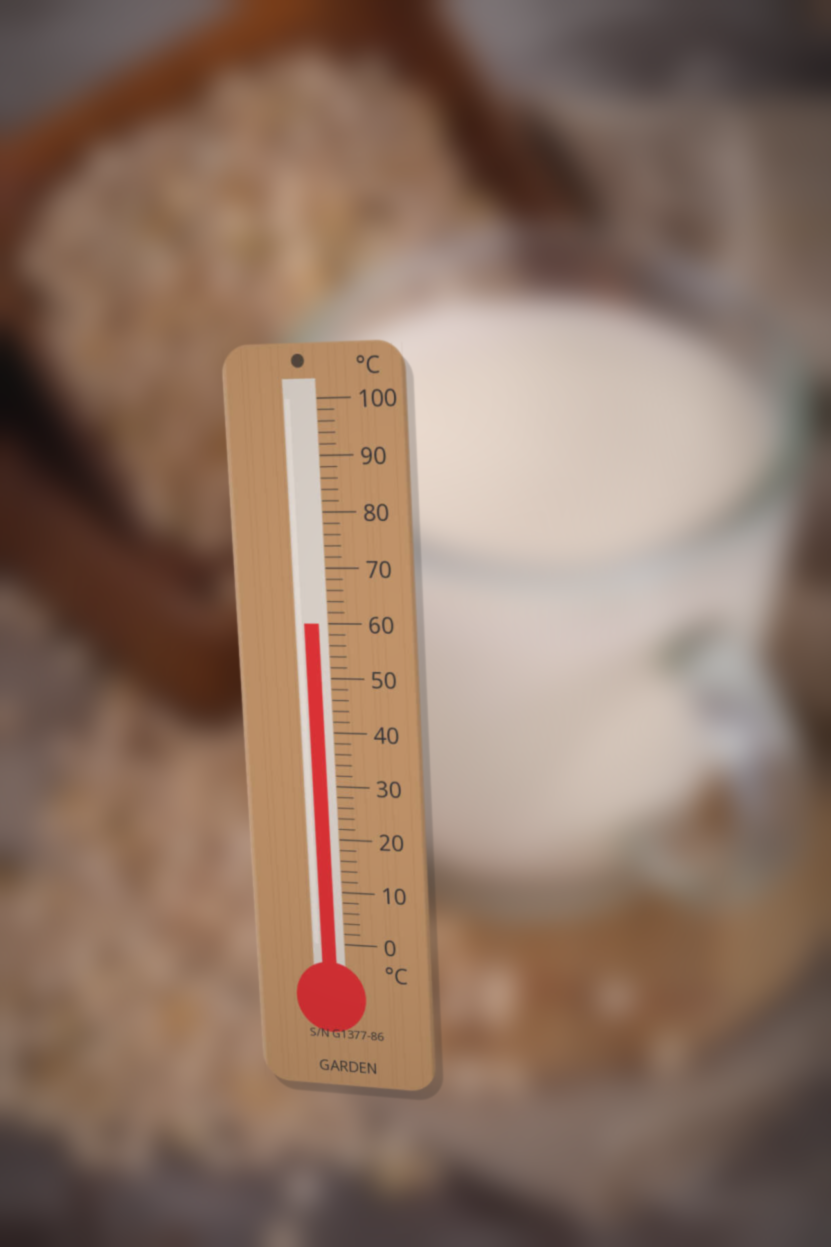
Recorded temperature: °C 60
